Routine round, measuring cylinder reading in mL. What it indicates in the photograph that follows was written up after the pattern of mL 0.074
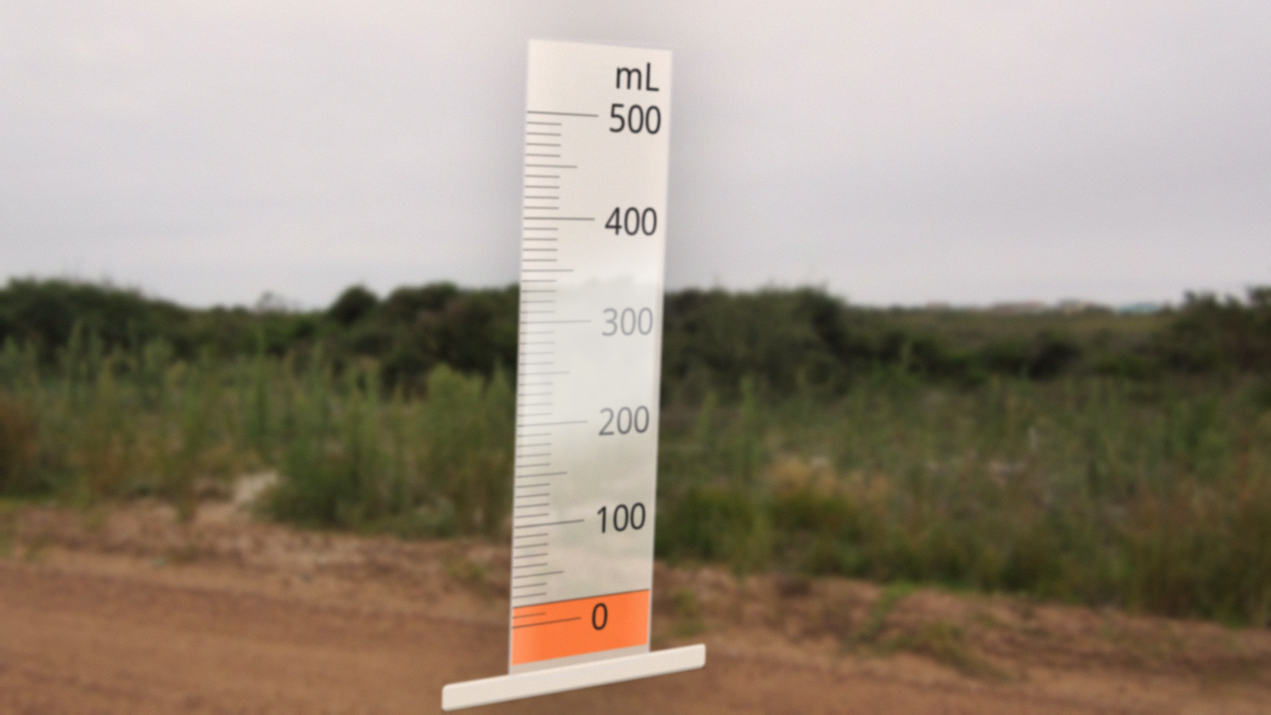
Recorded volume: mL 20
